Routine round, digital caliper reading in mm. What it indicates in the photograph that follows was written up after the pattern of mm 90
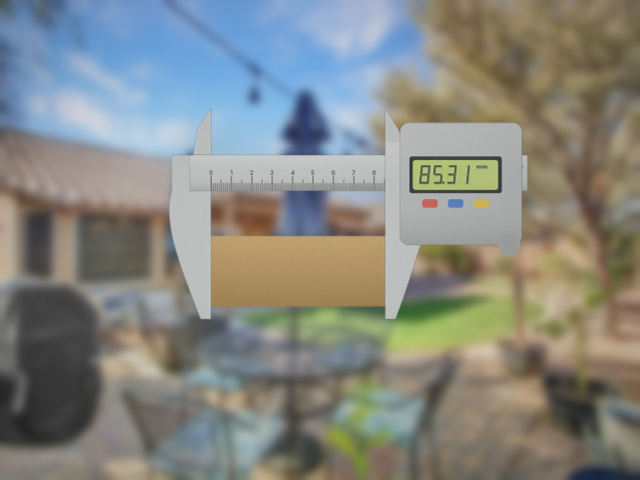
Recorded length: mm 85.31
